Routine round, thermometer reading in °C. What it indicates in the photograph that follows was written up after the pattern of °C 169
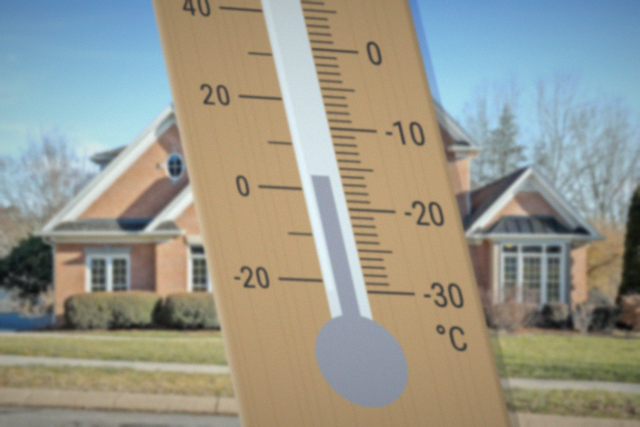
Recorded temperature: °C -16
